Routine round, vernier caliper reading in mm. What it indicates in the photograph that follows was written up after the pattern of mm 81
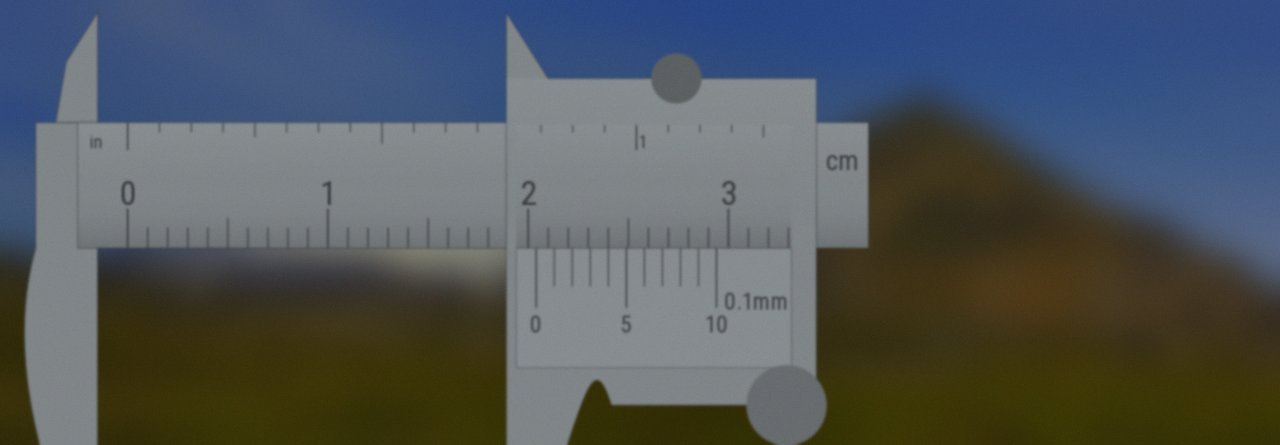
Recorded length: mm 20.4
